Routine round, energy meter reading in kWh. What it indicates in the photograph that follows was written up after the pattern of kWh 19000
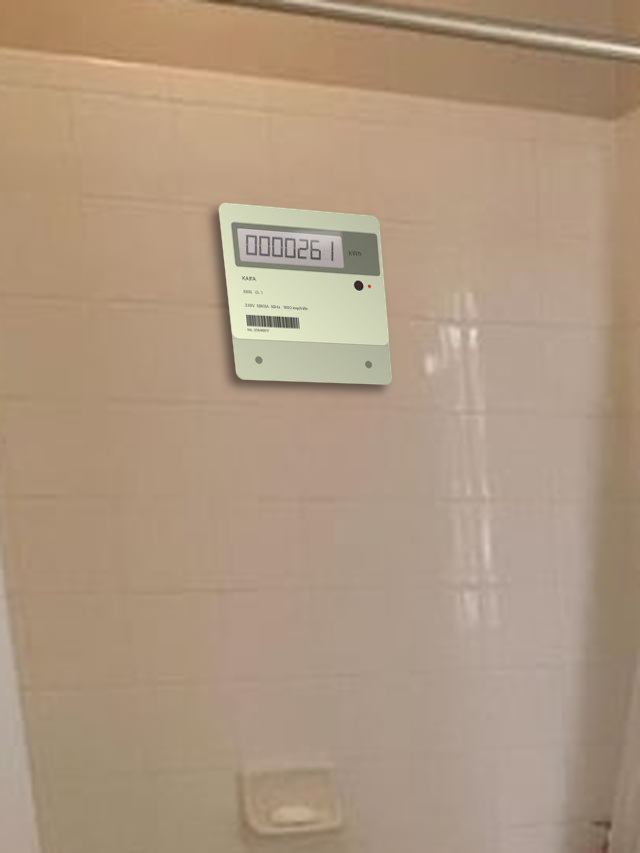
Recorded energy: kWh 261
